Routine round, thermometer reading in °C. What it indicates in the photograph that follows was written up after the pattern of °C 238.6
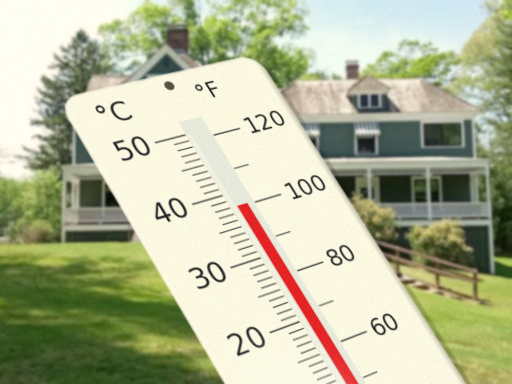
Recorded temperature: °C 38
